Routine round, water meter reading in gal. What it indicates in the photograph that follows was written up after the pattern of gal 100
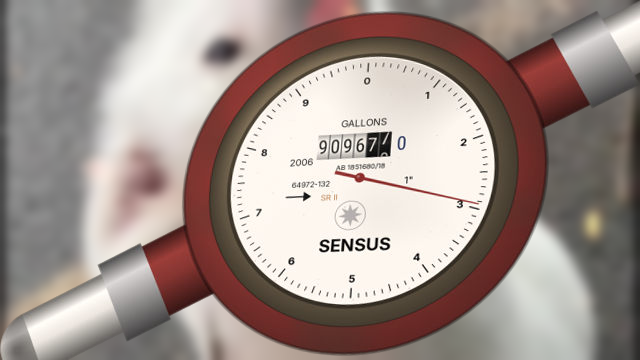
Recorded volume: gal 9096772.9
